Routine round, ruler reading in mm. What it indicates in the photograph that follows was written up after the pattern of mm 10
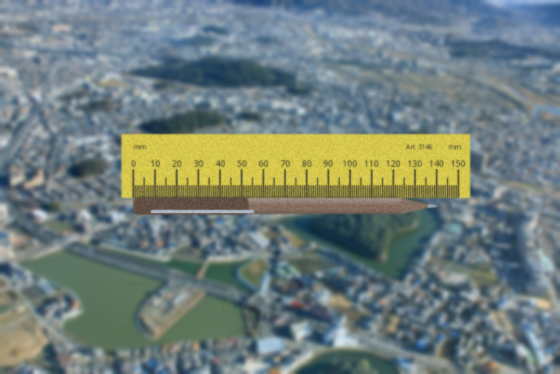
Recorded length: mm 140
